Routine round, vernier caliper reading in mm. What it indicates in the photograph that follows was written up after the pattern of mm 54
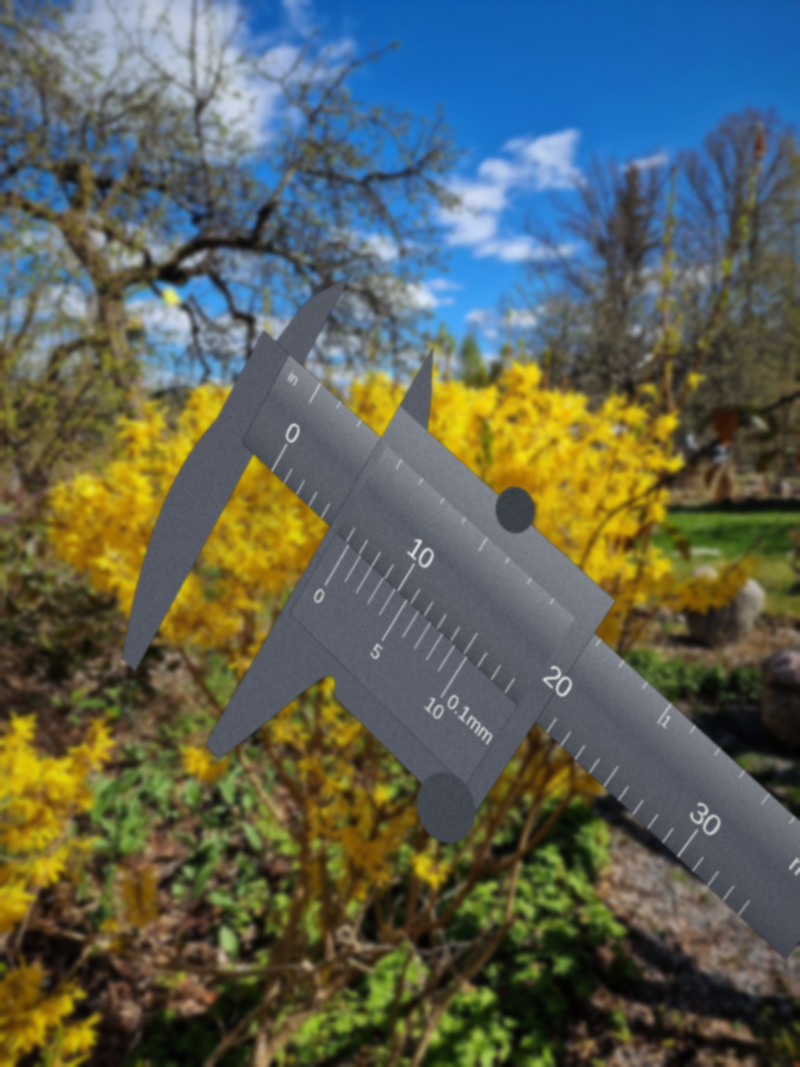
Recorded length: mm 6.2
